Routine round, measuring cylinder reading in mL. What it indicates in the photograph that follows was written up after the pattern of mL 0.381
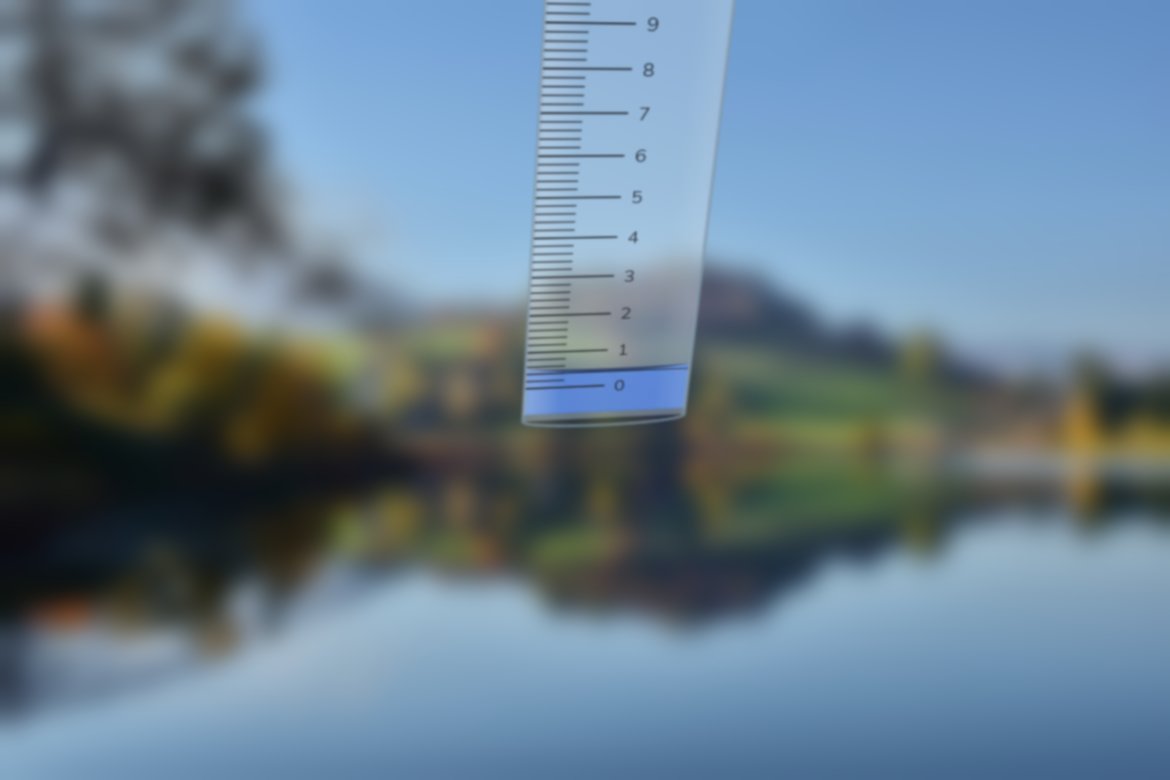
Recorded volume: mL 0.4
